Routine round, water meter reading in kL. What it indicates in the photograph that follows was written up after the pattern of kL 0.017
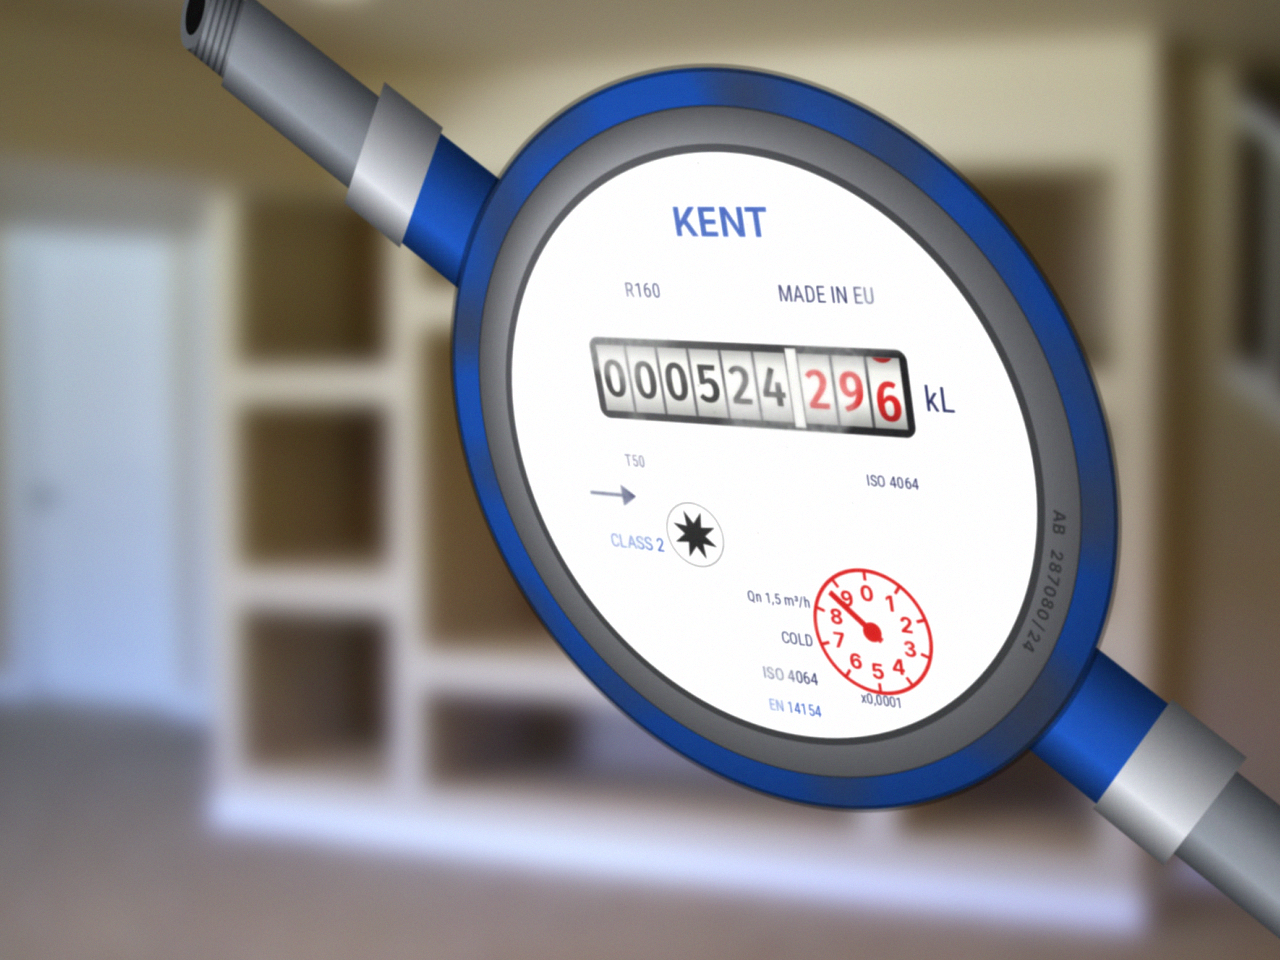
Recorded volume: kL 524.2958
